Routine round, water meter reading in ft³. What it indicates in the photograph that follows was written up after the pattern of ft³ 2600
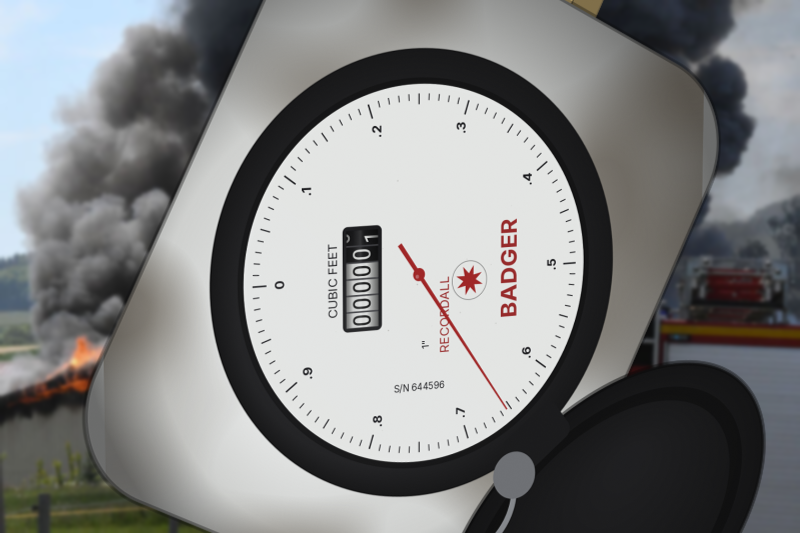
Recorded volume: ft³ 0.65
